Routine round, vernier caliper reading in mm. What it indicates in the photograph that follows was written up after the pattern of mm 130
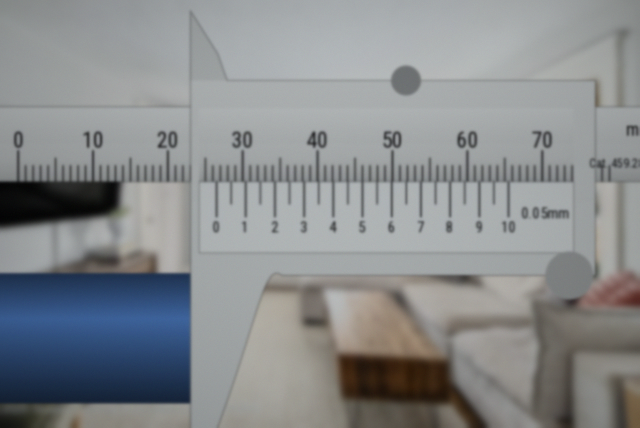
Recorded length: mm 26.5
